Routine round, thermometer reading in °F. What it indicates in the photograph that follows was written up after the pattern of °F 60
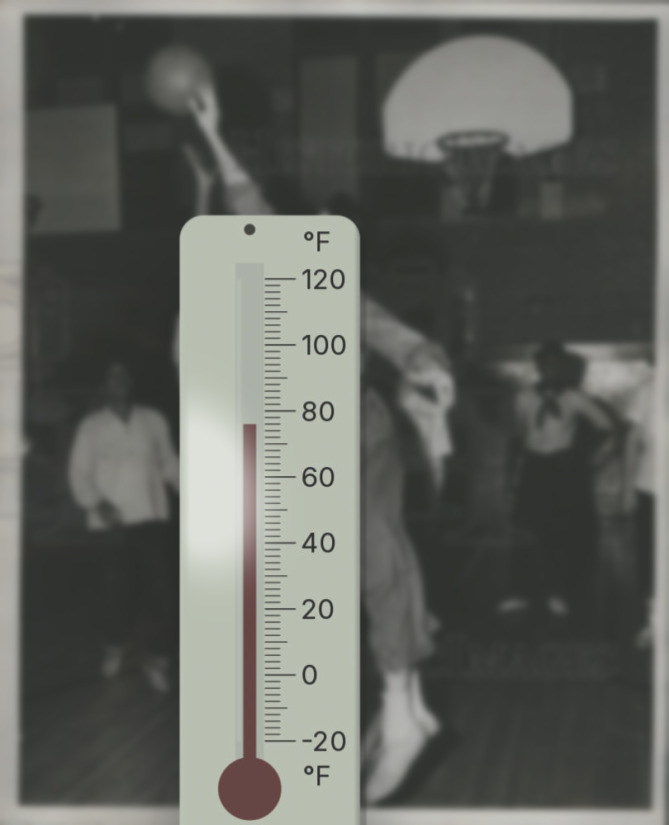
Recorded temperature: °F 76
